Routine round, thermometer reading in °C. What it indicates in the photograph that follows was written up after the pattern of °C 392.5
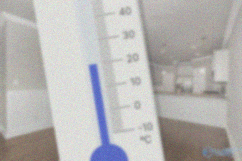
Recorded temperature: °C 20
